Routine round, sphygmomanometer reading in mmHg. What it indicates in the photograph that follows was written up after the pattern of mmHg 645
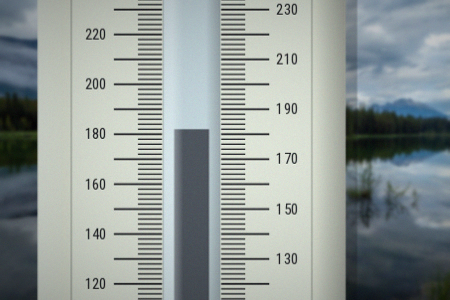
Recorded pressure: mmHg 182
